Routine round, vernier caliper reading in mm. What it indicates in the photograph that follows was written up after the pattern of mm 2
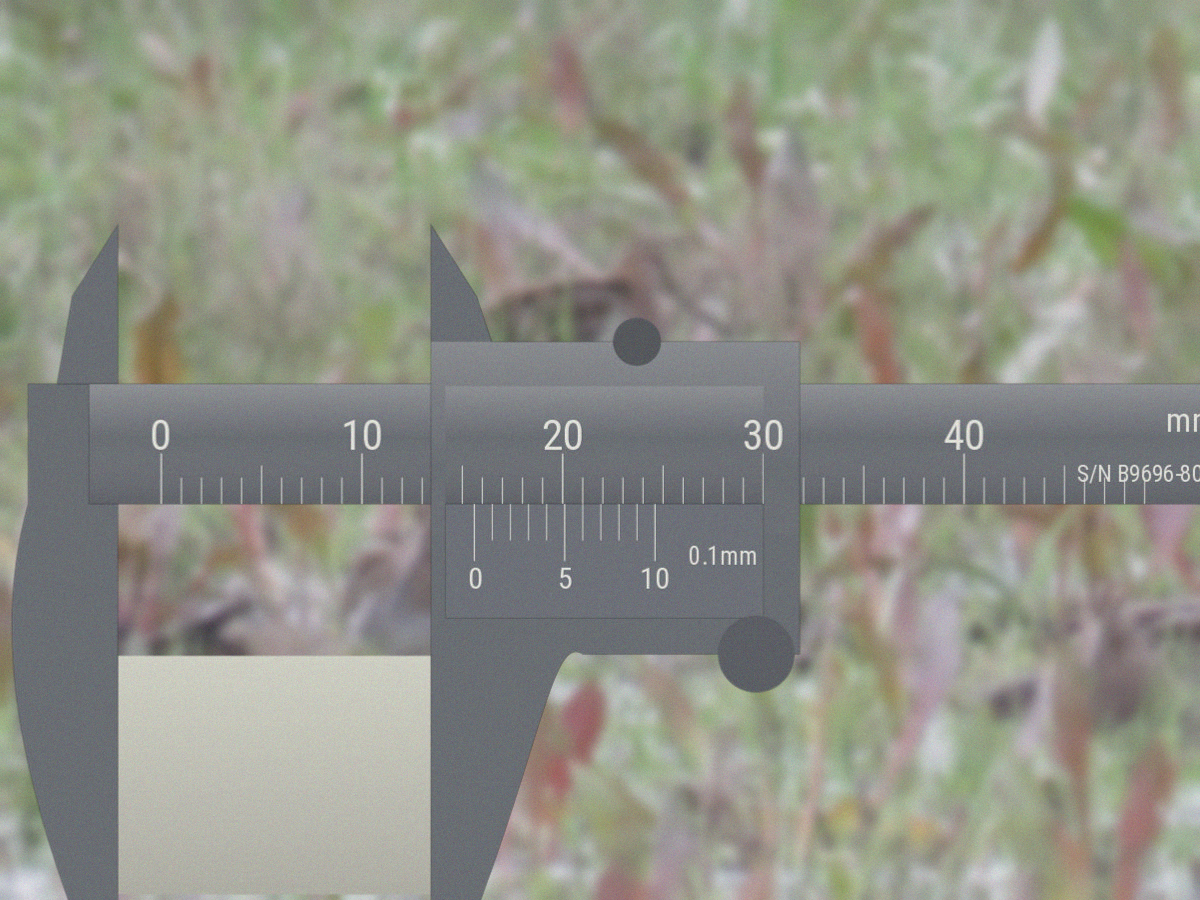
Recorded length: mm 15.6
